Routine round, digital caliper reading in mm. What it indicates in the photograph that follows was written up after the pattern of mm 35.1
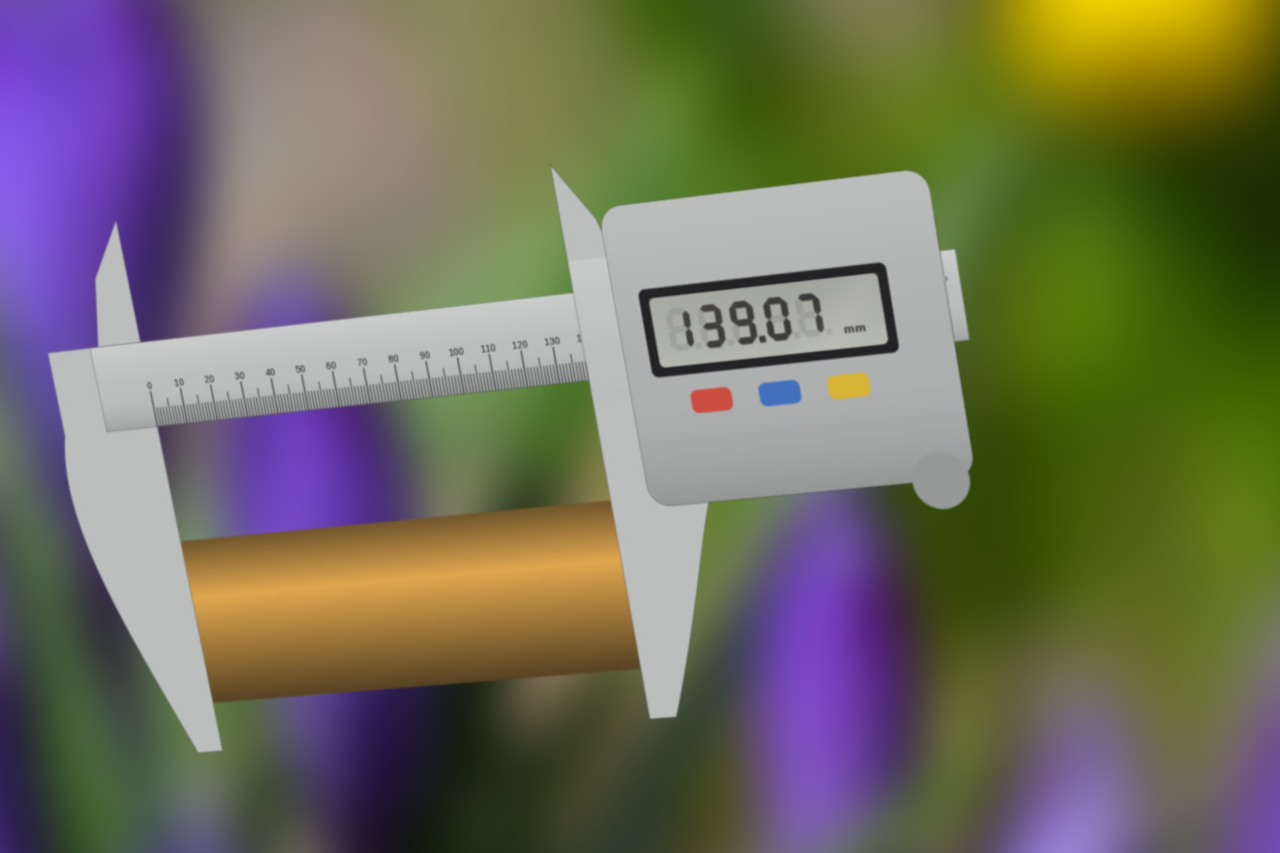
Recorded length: mm 139.07
